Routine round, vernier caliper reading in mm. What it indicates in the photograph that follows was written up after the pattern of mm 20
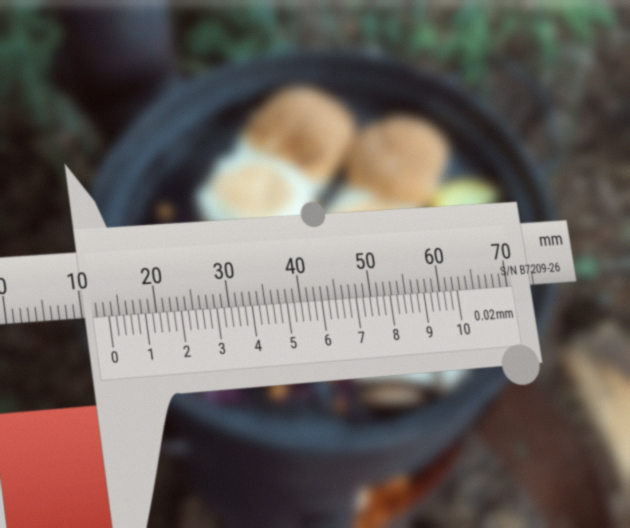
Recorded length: mm 13.6
